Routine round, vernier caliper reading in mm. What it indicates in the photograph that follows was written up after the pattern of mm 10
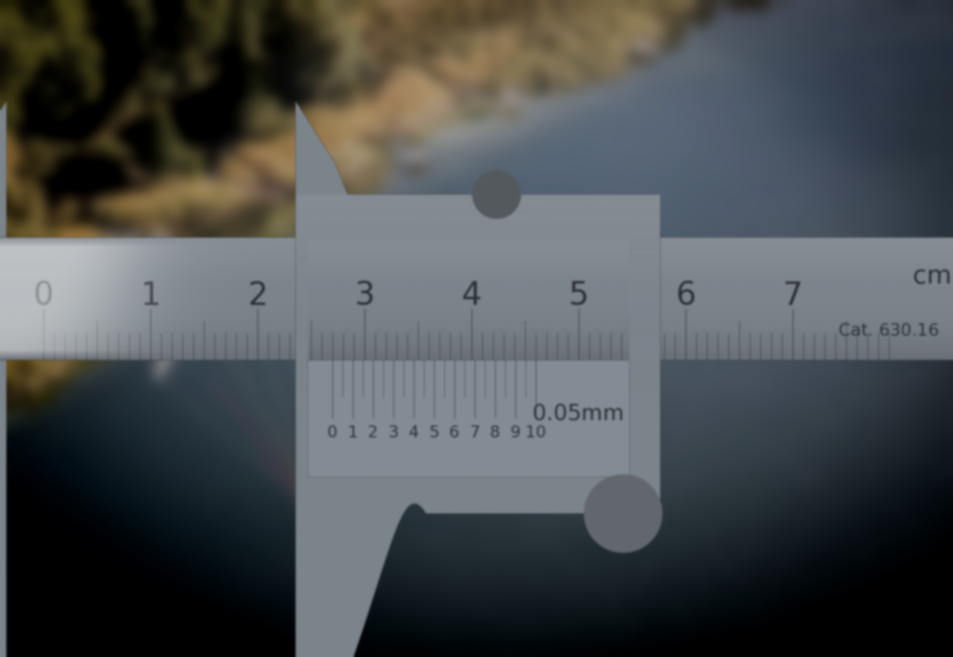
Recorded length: mm 27.0
